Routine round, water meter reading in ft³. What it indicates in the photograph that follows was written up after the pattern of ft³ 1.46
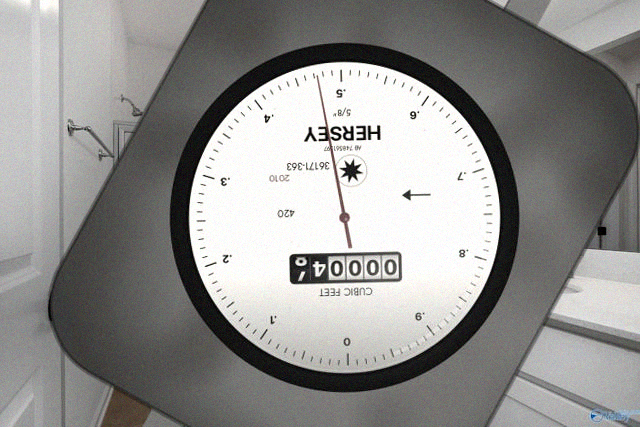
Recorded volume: ft³ 47.47
